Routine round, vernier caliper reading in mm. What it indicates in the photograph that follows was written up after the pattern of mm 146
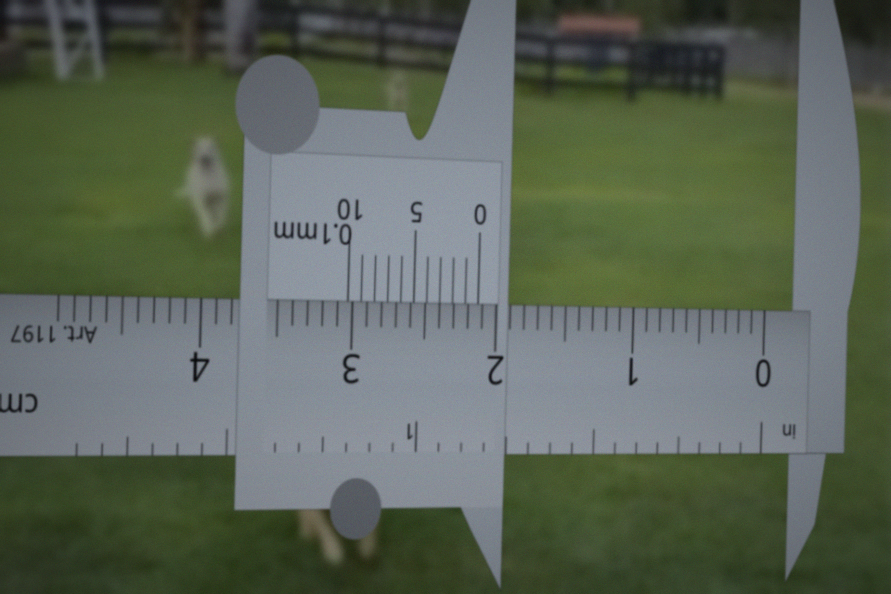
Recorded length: mm 21.3
